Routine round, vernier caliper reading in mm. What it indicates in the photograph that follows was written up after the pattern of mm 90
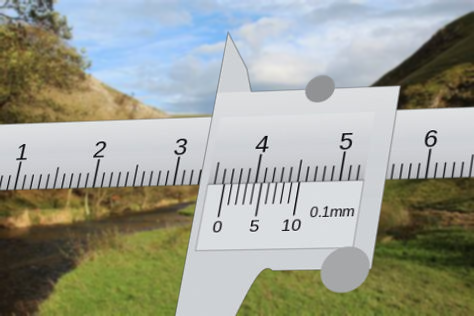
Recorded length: mm 36.2
